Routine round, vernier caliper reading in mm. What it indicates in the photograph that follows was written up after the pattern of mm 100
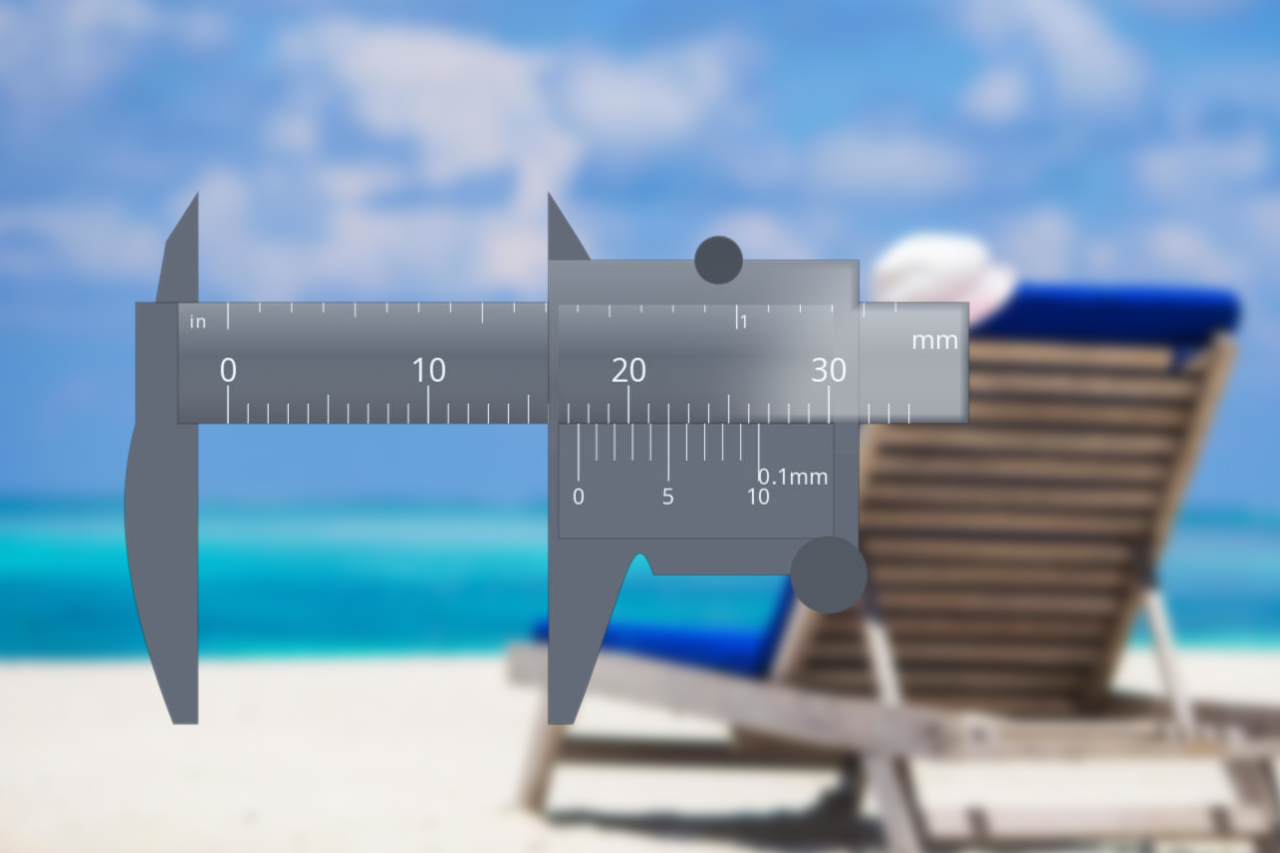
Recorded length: mm 17.5
